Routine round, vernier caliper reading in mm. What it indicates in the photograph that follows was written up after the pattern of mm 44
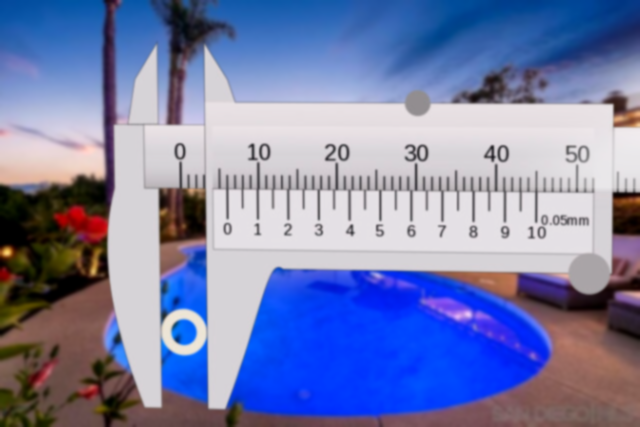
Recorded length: mm 6.0
